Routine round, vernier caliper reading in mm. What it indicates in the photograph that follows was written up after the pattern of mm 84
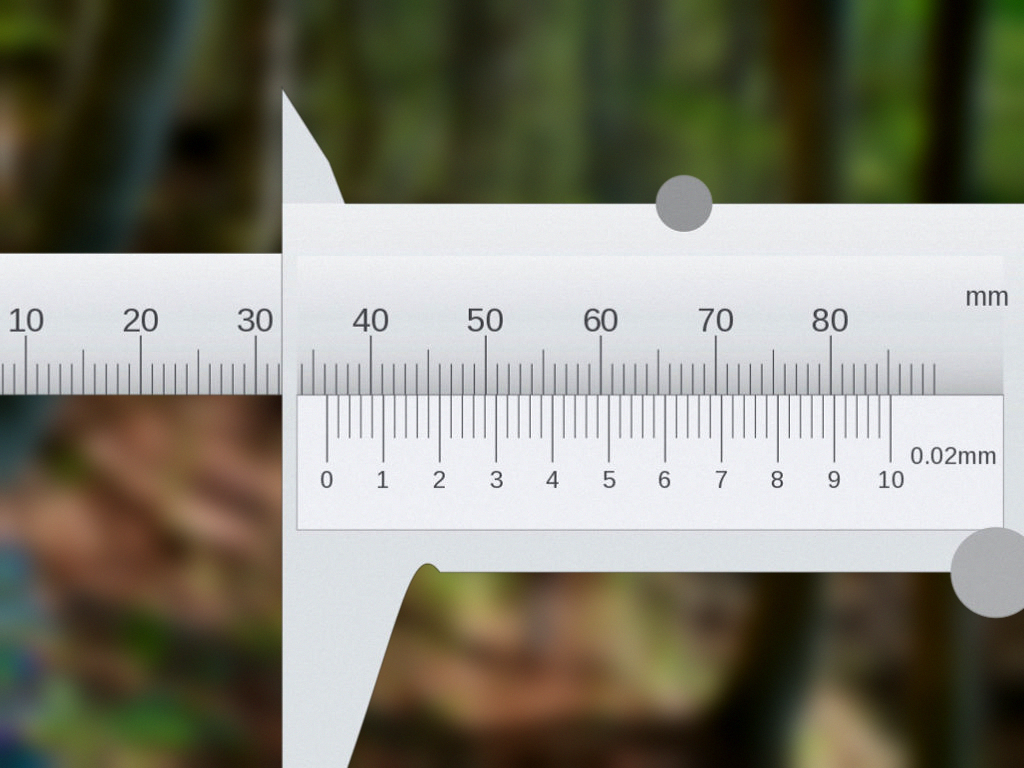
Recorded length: mm 36.2
